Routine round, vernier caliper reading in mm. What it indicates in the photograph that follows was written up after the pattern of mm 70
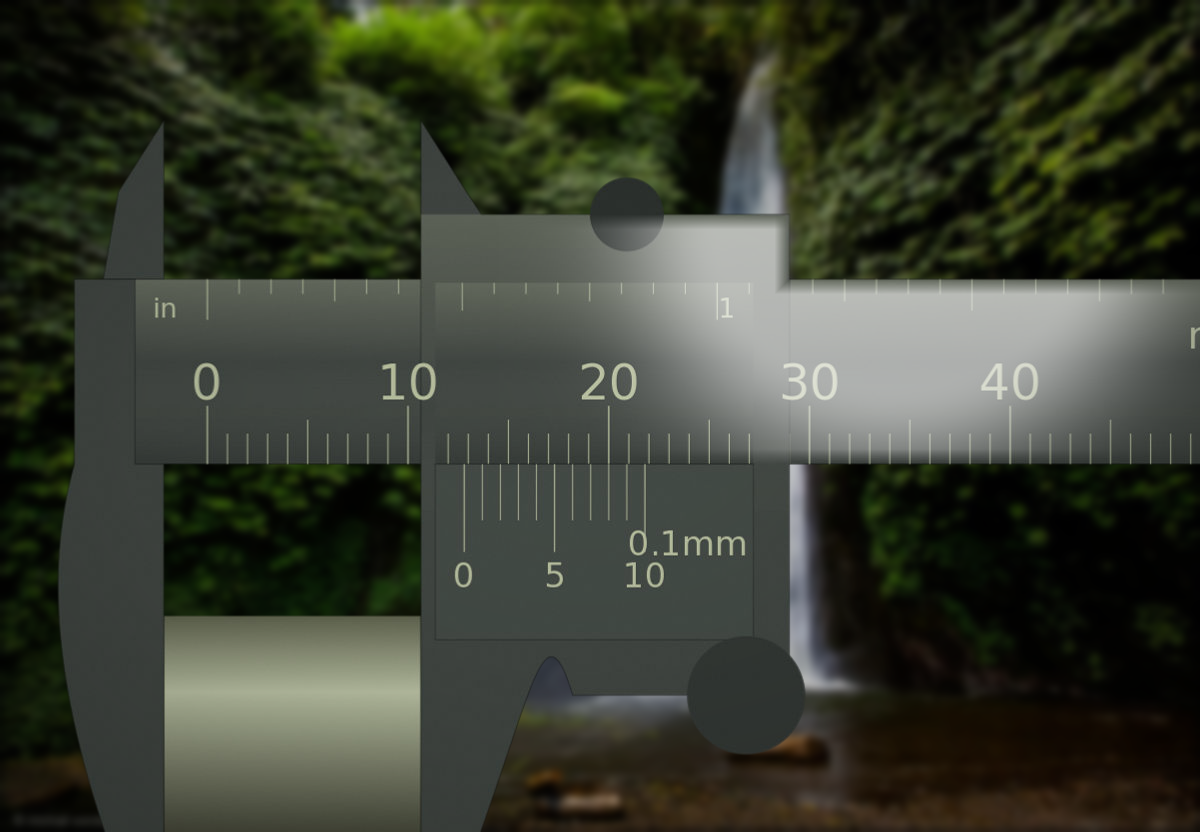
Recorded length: mm 12.8
